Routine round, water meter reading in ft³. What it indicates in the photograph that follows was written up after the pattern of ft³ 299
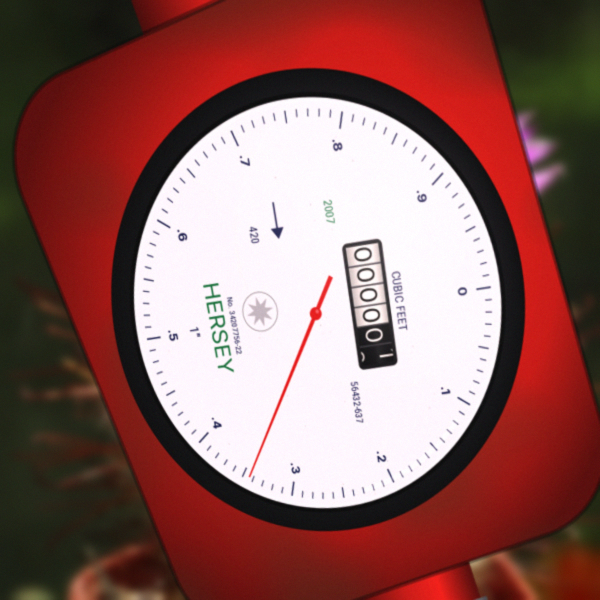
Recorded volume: ft³ 1.34
